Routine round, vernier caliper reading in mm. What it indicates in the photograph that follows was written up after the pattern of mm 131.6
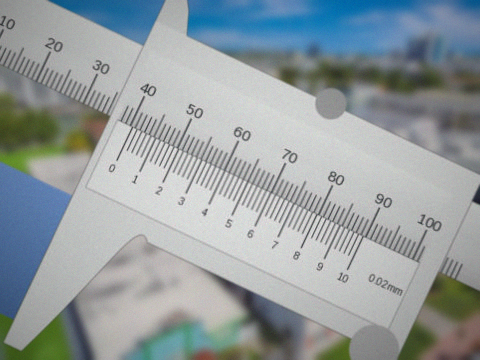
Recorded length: mm 40.5
